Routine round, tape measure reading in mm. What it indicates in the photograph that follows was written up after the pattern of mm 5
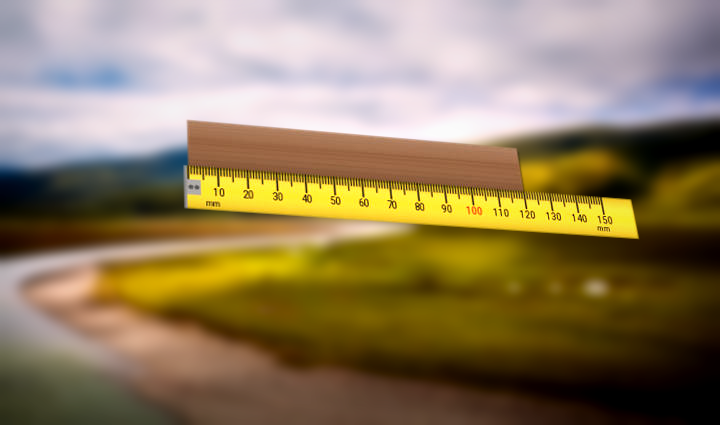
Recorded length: mm 120
